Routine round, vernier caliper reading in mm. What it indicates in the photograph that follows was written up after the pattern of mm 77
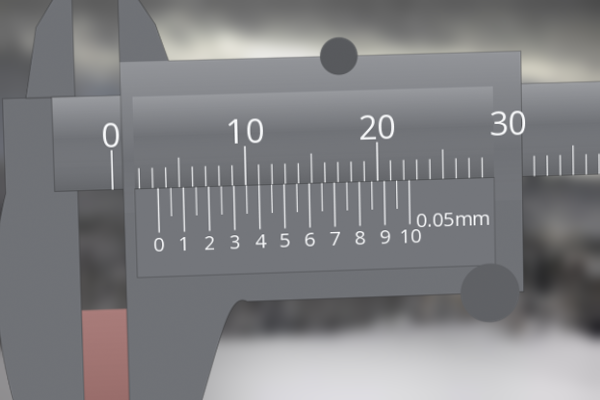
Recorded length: mm 3.4
